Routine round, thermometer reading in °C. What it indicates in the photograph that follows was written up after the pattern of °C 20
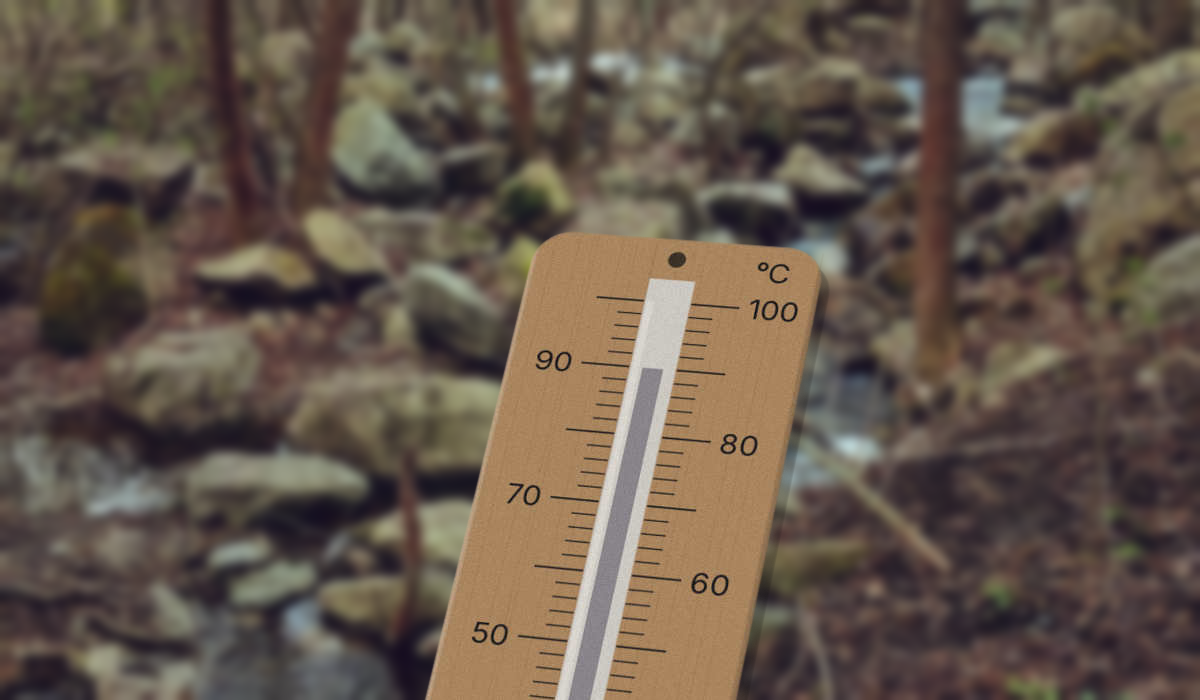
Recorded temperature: °C 90
